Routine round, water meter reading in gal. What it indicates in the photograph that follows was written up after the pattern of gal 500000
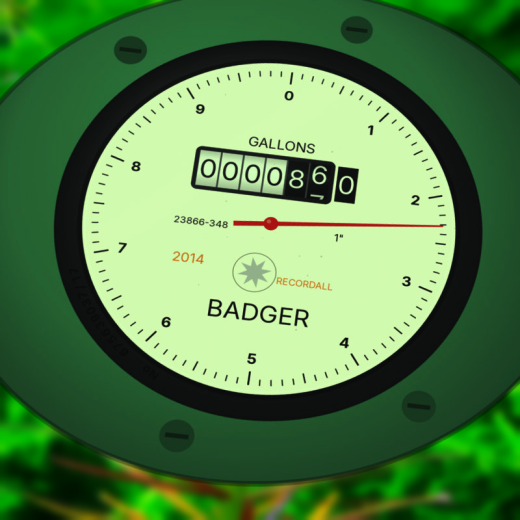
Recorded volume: gal 862.3
